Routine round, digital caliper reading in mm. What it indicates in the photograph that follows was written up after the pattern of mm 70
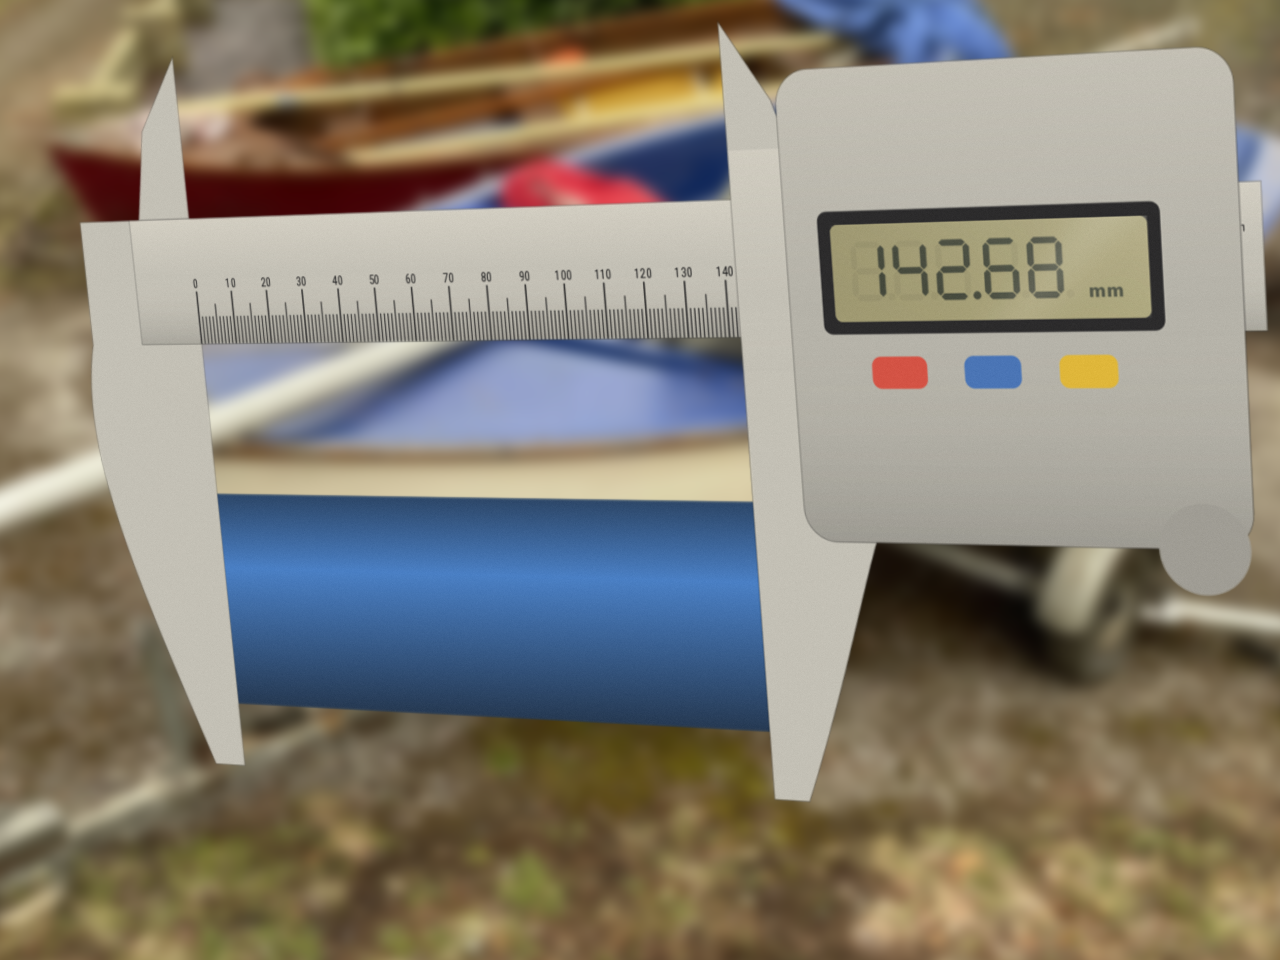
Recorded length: mm 142.68
